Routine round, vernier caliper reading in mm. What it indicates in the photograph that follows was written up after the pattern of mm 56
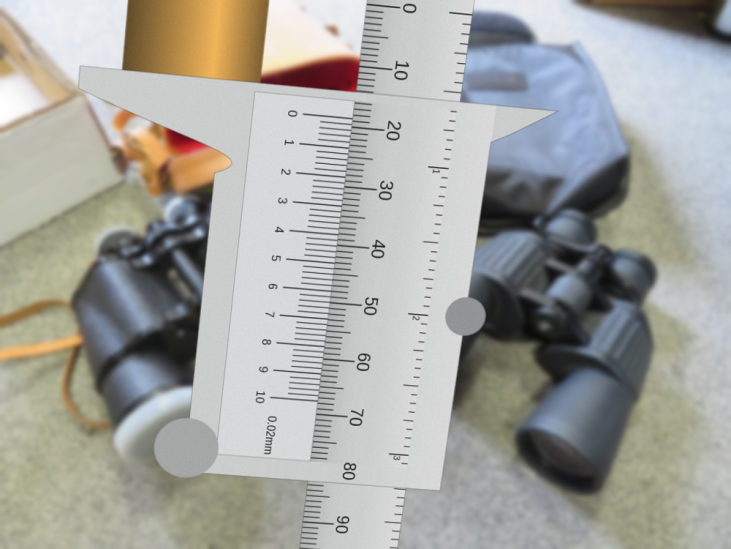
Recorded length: mm 18.6
